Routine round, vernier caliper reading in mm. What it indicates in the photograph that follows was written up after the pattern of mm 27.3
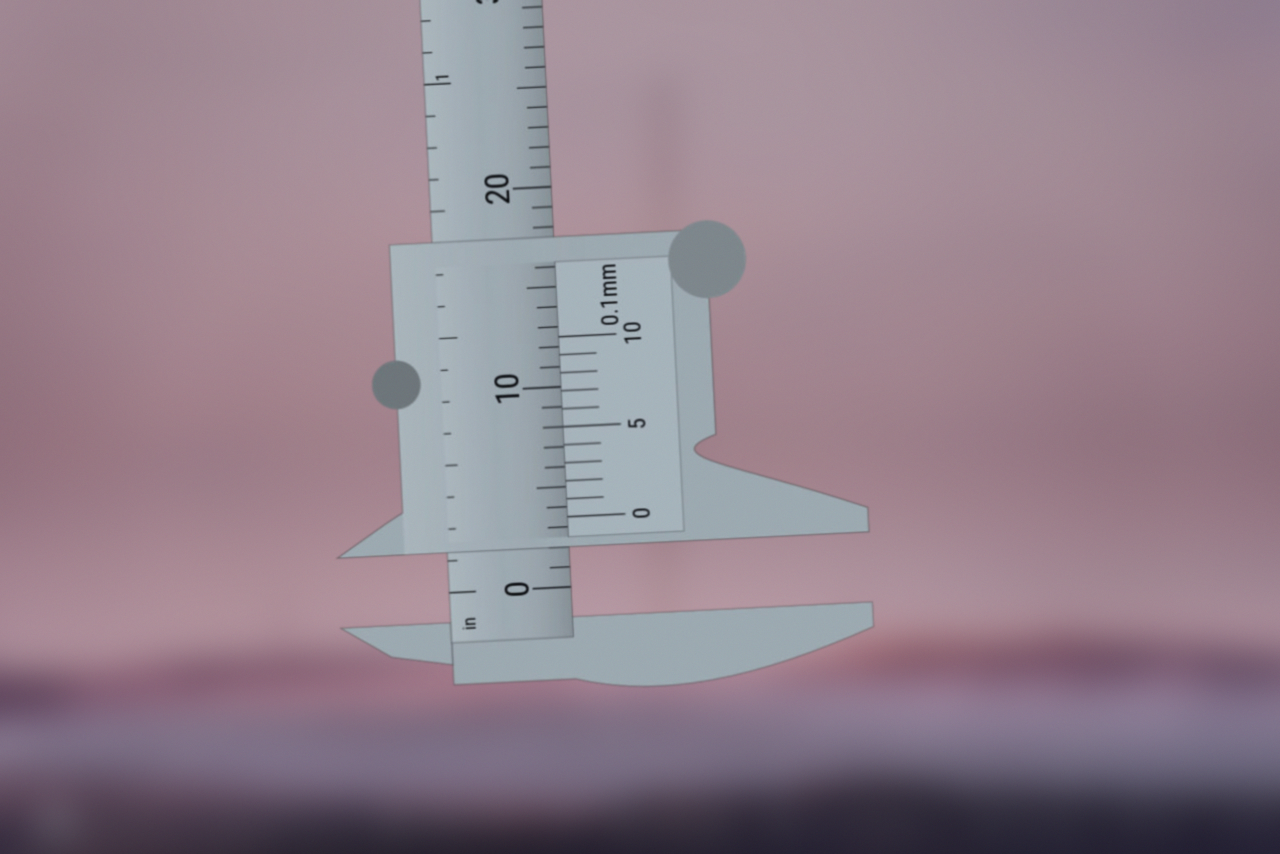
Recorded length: mm 3.5
